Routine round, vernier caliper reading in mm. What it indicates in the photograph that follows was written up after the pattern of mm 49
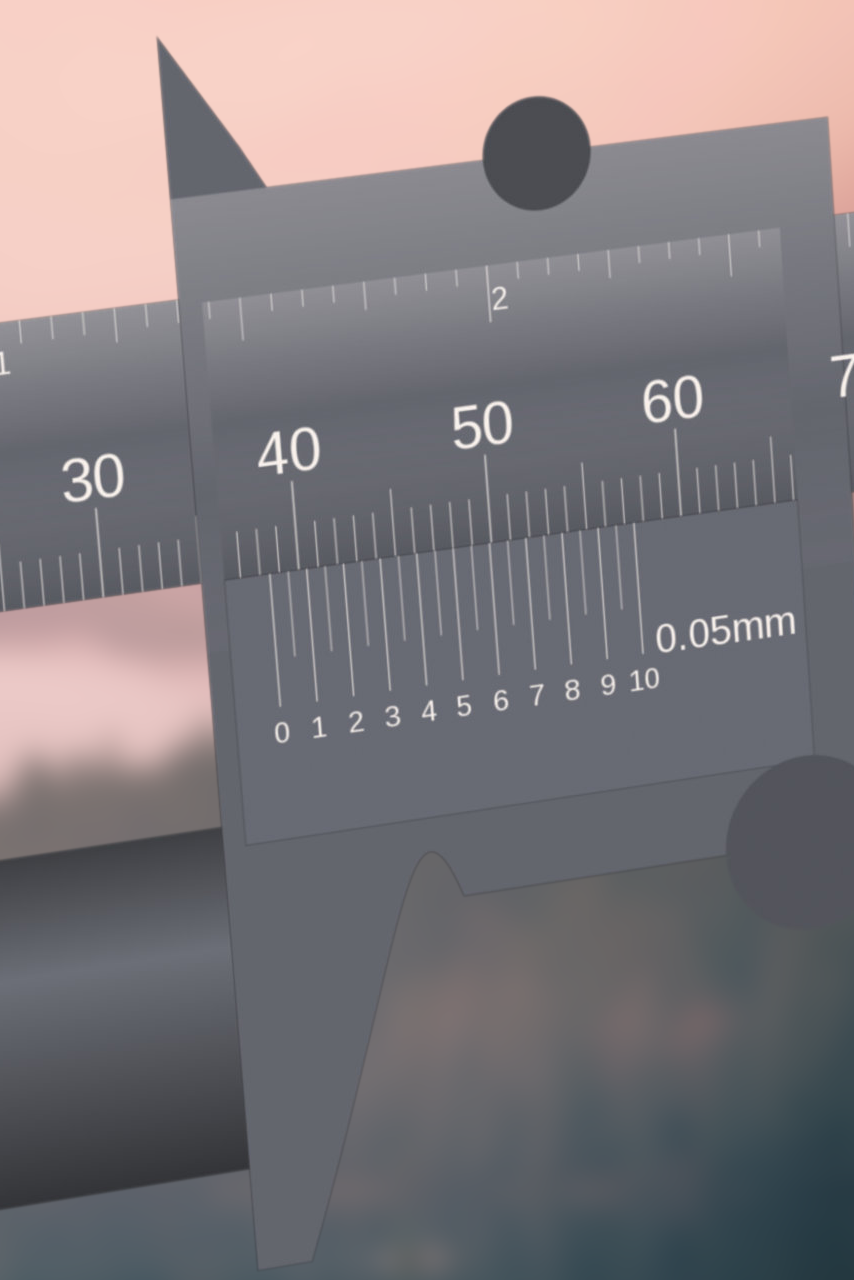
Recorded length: mm 38.5
